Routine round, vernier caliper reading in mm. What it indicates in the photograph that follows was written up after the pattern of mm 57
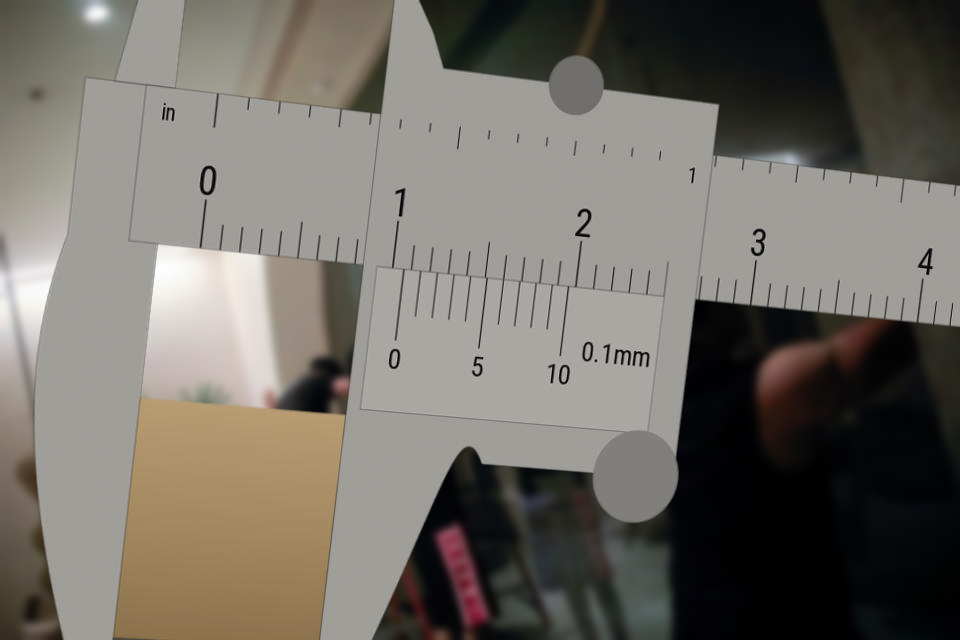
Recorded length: mm 10.6
